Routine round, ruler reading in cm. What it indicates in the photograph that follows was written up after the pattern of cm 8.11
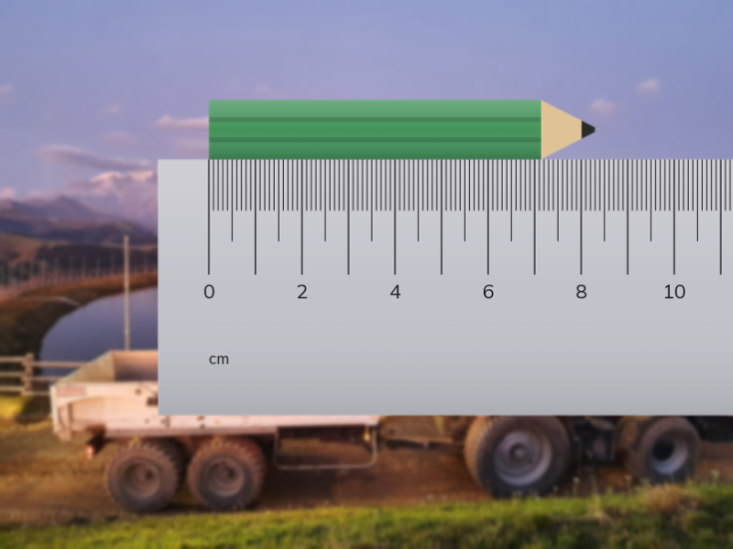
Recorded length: cm 8.3
